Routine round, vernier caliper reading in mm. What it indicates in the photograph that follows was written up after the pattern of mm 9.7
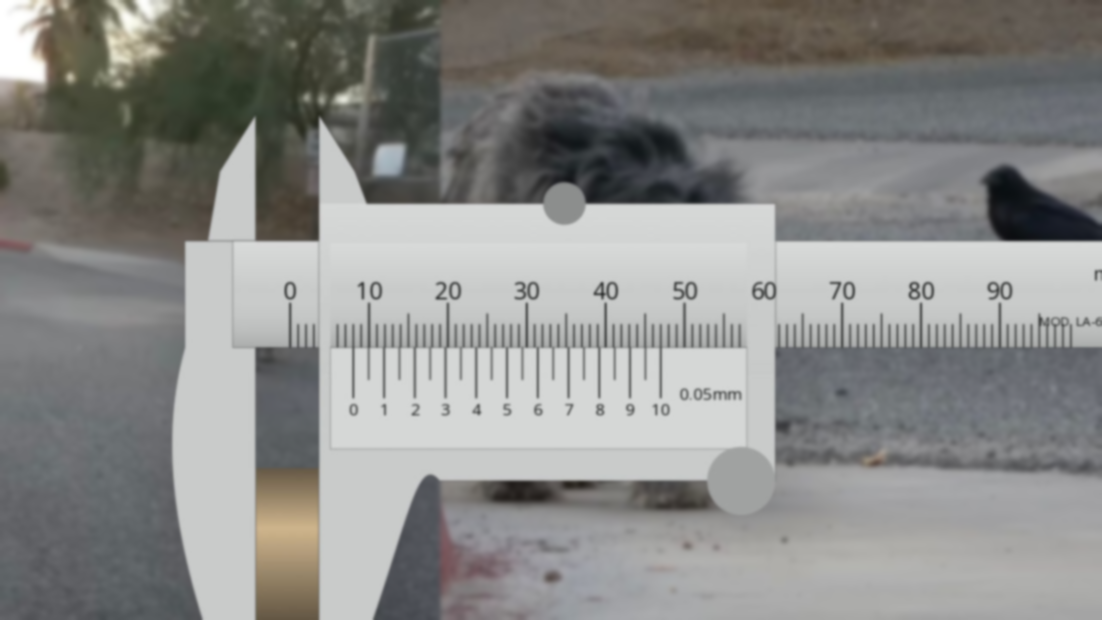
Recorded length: mm 8.0
